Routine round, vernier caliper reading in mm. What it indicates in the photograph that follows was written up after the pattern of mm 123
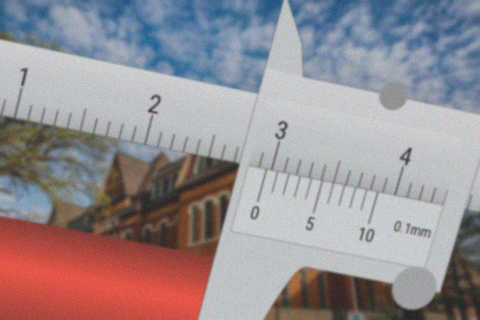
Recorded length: mm 29.6
